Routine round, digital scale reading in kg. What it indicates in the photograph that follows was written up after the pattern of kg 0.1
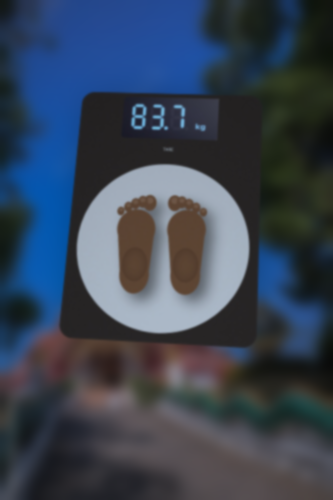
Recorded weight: kg 83.7
